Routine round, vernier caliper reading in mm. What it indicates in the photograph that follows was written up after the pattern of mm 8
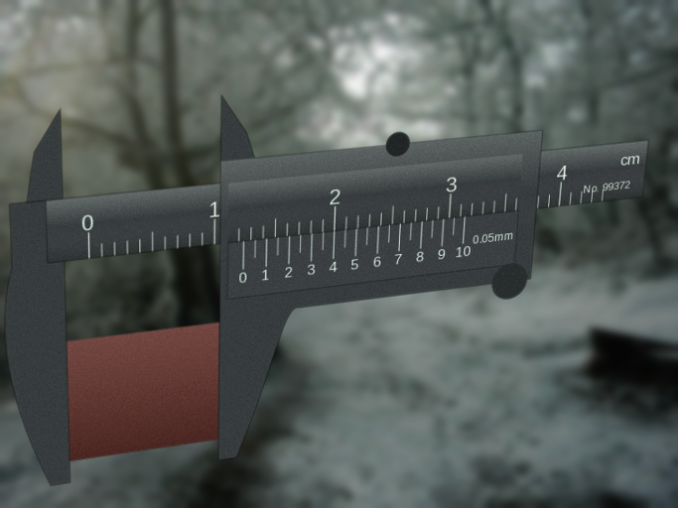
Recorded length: mm 12.4
